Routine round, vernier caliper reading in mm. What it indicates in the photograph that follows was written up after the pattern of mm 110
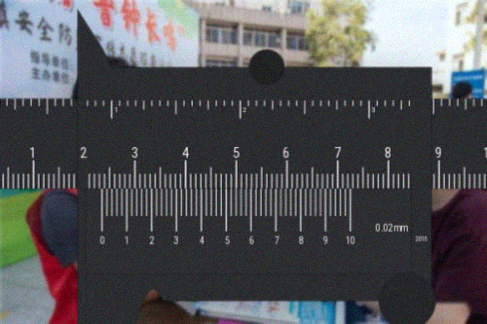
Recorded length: mm 23.5
